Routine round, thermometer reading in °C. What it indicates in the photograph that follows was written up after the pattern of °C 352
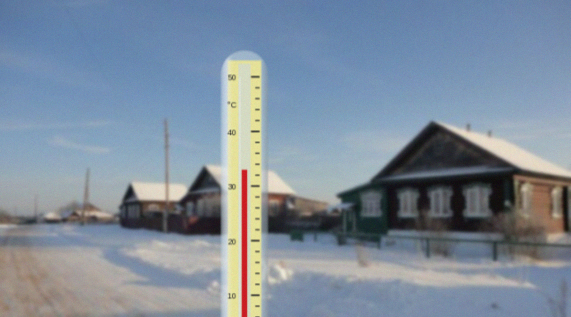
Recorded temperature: °C 33
